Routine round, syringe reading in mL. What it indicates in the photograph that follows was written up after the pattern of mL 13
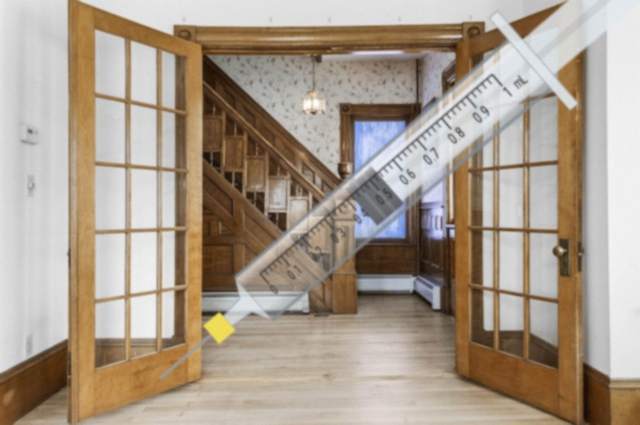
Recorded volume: mL 0.42
